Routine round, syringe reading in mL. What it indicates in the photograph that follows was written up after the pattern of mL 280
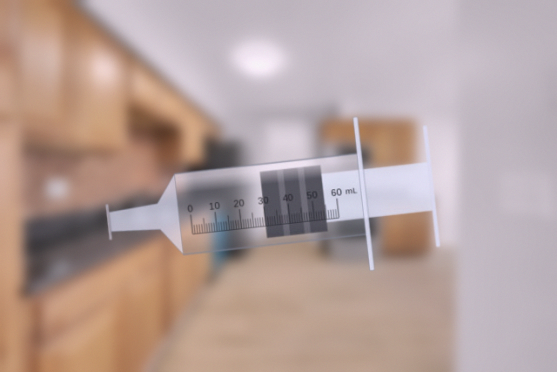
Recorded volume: mL 30
